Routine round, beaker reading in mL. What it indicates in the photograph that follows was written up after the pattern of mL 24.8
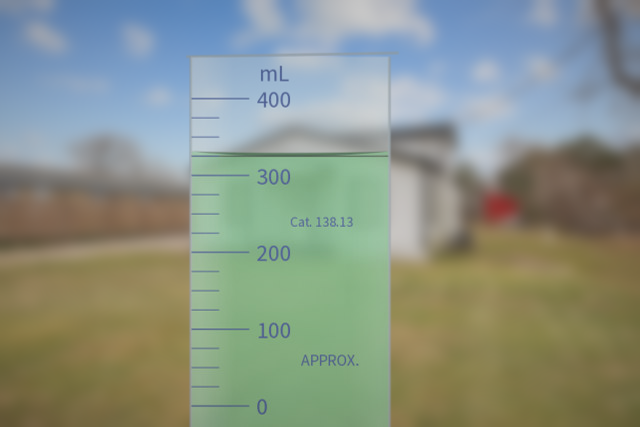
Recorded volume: mL 325
